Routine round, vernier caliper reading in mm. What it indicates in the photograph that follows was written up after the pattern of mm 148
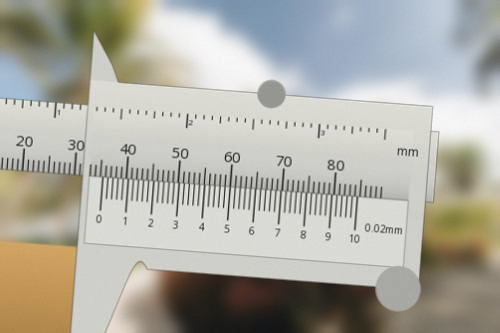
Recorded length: mm 35.5
